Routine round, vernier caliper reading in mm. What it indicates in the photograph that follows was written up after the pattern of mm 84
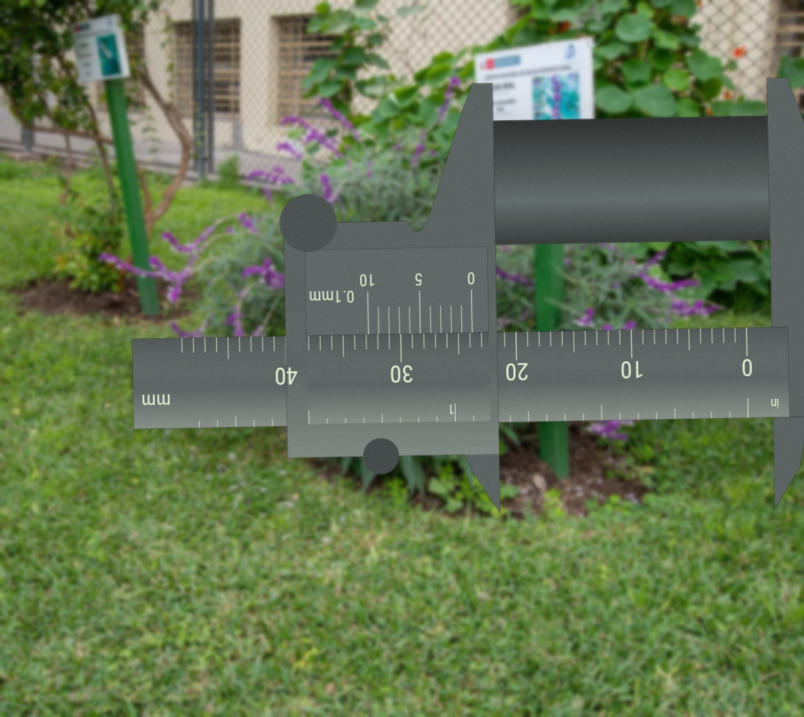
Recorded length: mm 23.8
